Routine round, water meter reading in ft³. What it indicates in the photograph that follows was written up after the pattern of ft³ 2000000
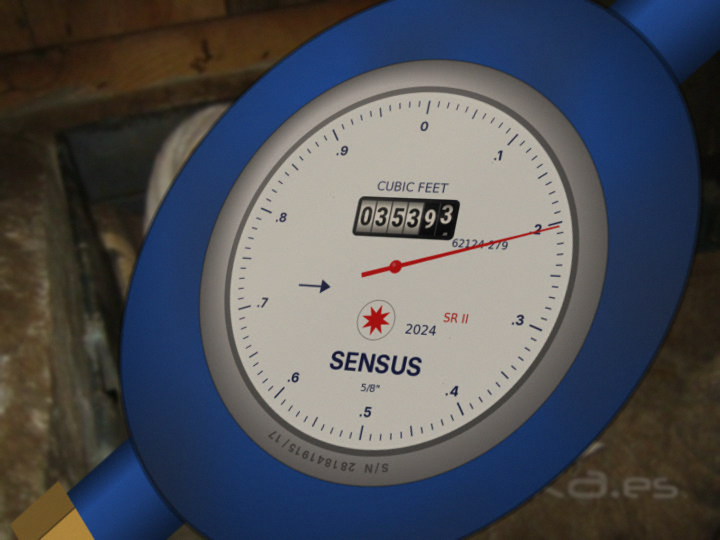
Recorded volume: ft³ 35393.20
